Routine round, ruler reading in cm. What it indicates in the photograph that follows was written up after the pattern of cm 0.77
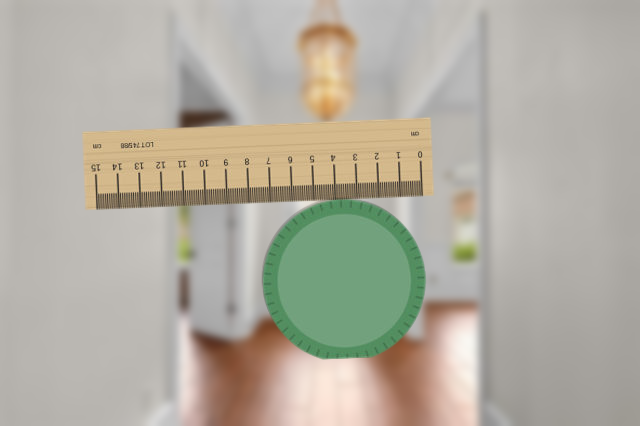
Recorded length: cm 7.5
